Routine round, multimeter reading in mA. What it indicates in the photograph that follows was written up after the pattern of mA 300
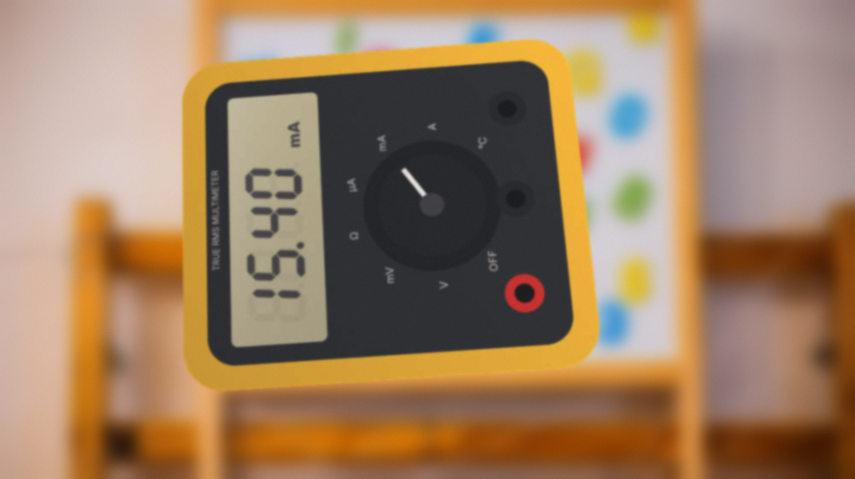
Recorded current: mA 15.40
